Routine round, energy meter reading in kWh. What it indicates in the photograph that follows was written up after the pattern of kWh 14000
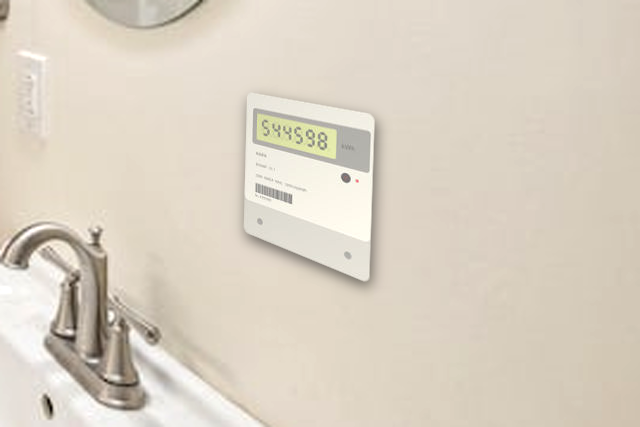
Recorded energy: kWh 544598
